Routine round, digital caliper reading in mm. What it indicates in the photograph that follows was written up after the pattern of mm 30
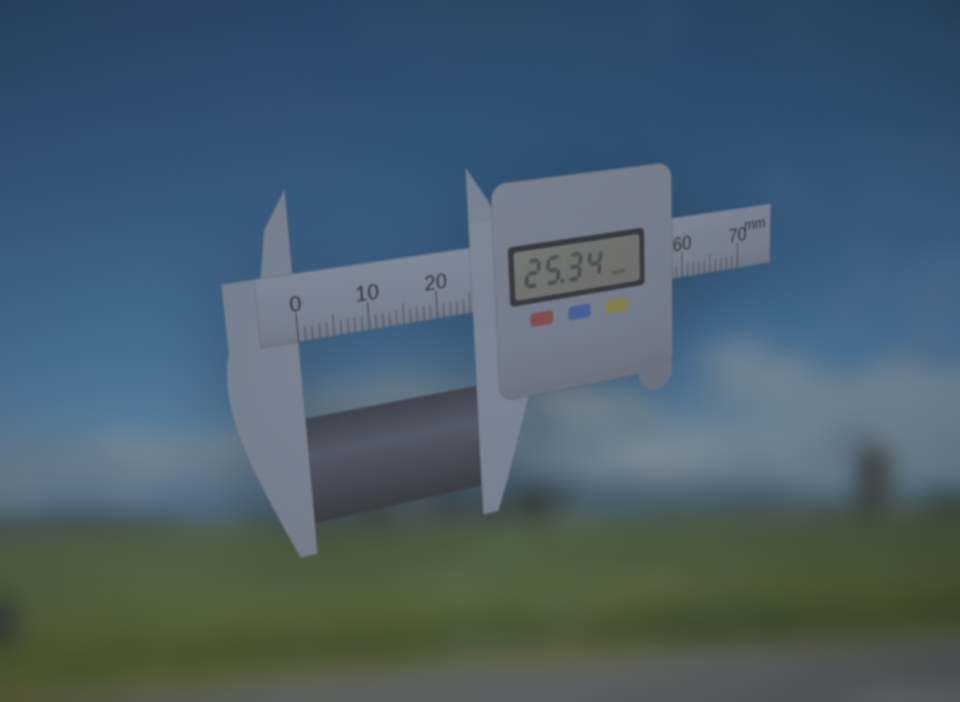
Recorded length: mm 25.34
